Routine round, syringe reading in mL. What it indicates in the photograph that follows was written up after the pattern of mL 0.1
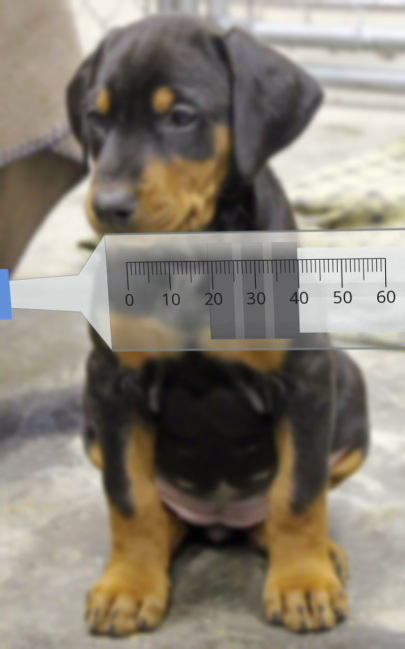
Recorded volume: mL 19
